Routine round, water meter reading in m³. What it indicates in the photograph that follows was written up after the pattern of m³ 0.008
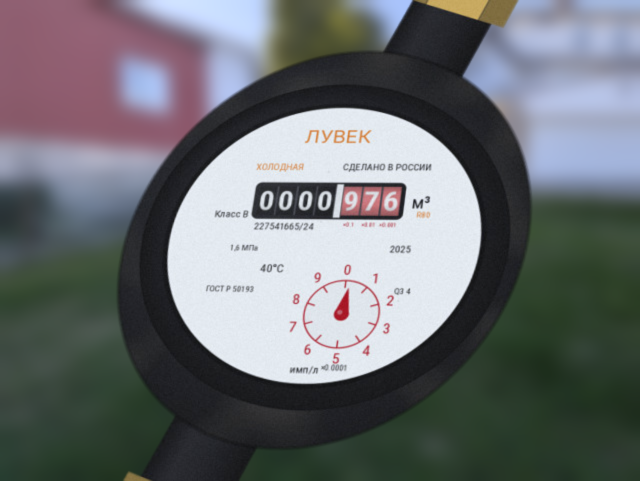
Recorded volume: m³ 0.9760
